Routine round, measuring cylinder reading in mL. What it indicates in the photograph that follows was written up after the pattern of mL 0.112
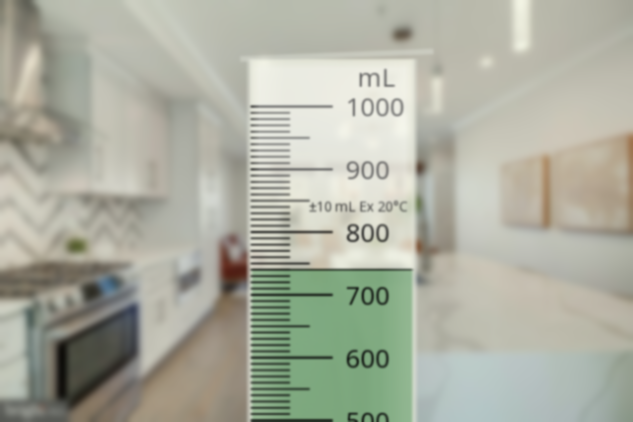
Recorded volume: mL 740
